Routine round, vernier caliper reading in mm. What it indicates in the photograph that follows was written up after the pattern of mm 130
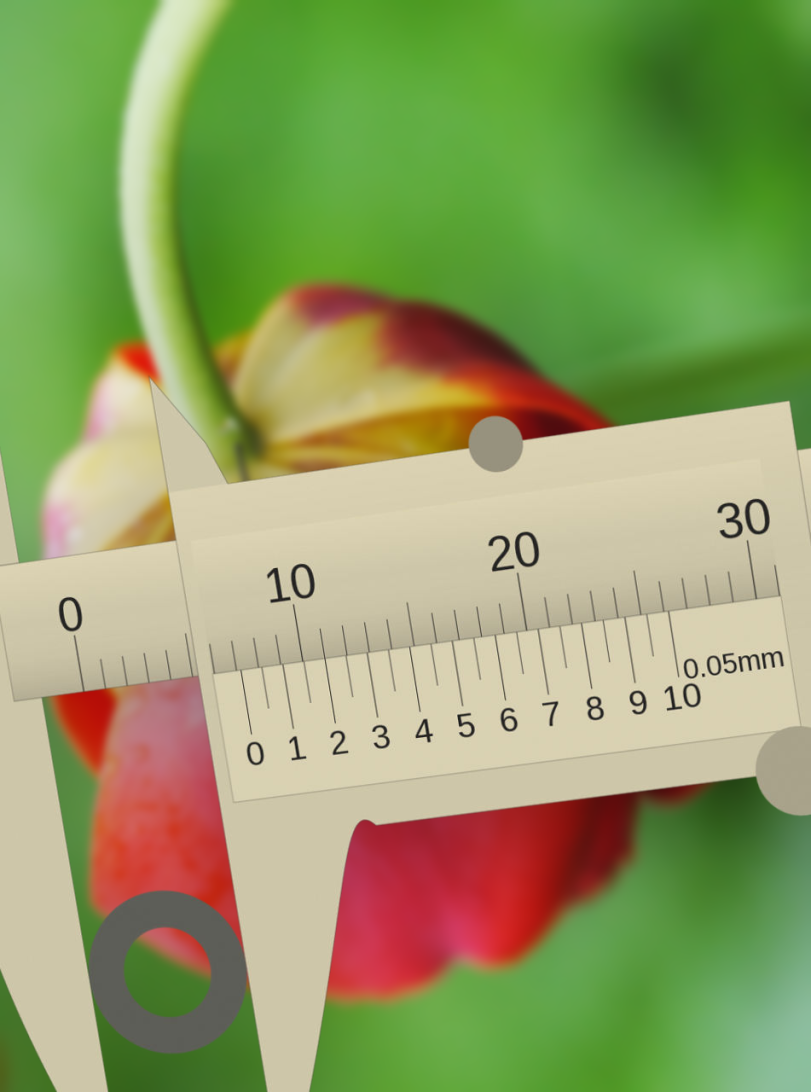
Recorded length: mm 7.20
